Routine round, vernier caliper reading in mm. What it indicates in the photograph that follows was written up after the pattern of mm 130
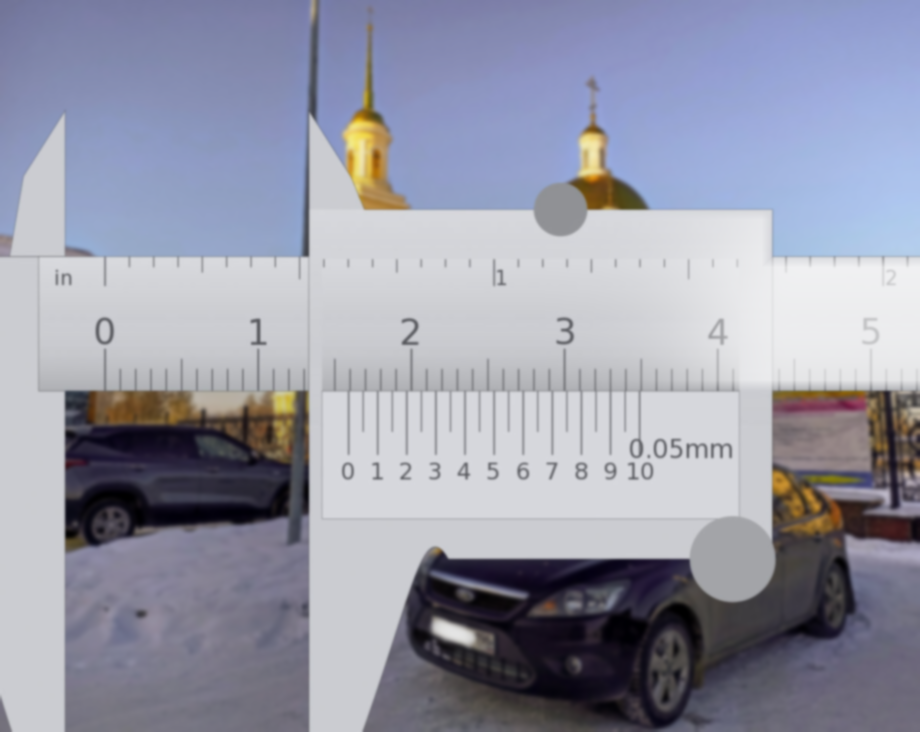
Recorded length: mm 15.9
